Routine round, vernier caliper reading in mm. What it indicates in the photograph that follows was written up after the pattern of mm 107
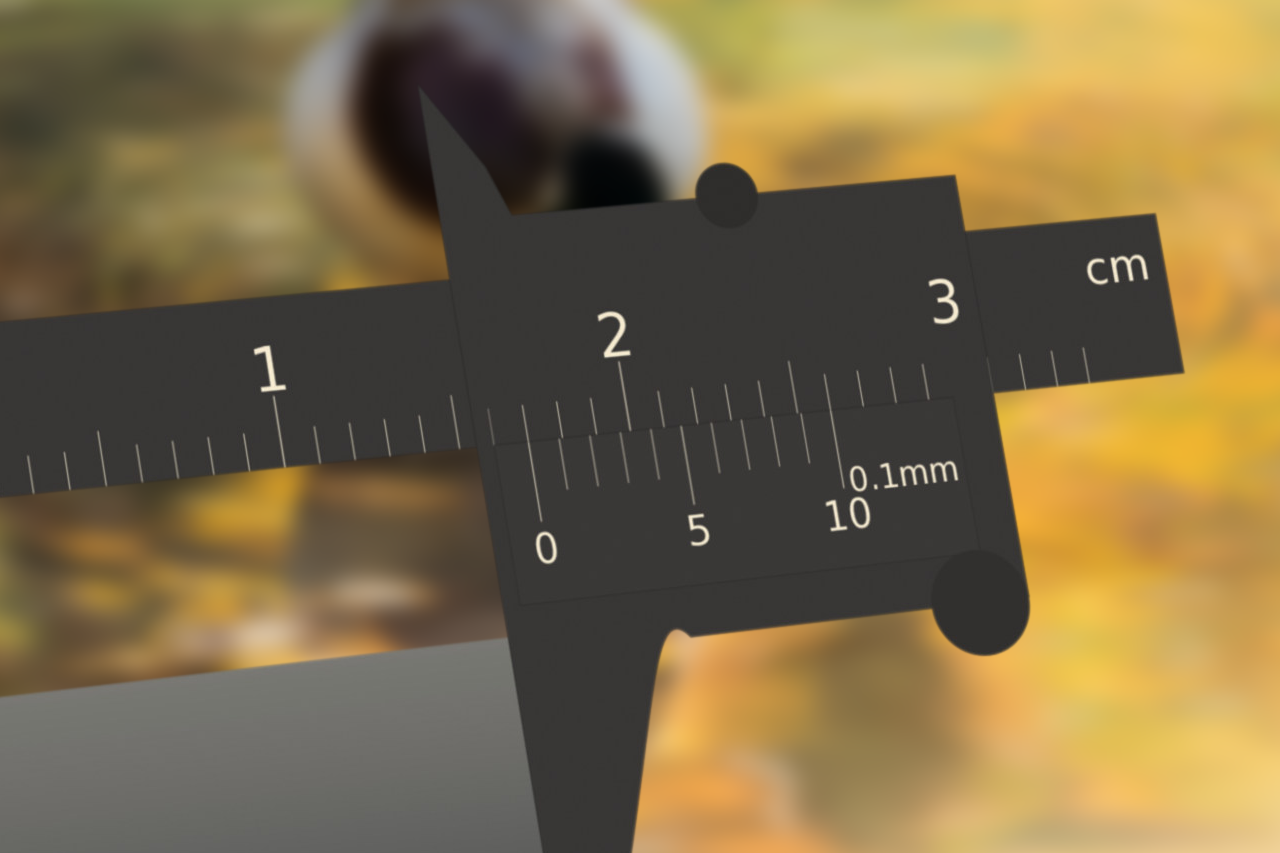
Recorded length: mm 17.0
